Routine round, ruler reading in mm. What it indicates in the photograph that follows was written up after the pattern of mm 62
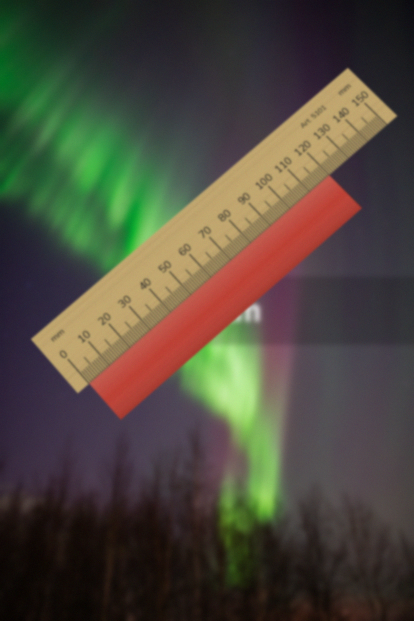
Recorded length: mm 120
